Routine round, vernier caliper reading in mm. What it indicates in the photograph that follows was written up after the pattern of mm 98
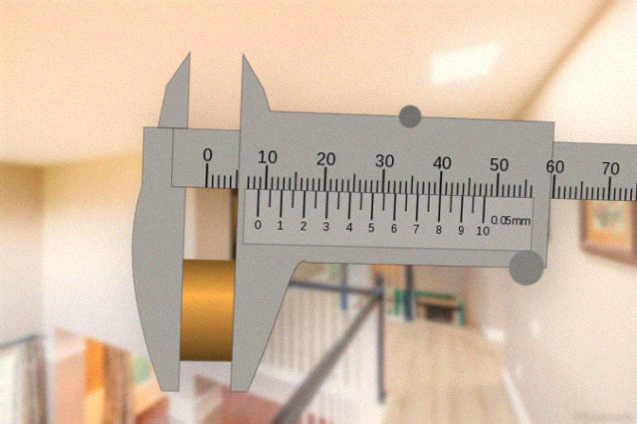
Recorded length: mm 8.8
